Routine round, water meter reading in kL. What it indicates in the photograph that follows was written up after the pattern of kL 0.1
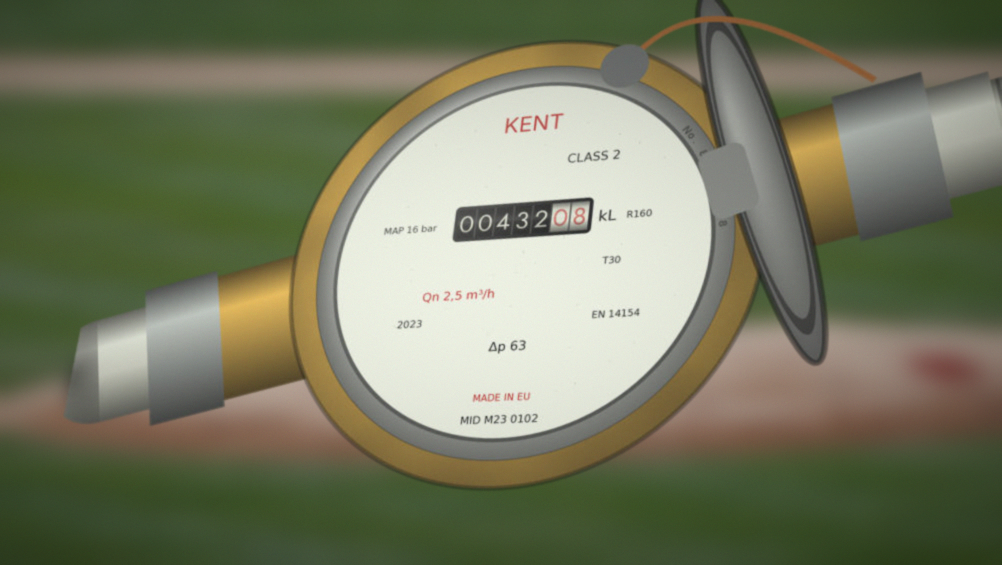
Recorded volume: kL 432.08
